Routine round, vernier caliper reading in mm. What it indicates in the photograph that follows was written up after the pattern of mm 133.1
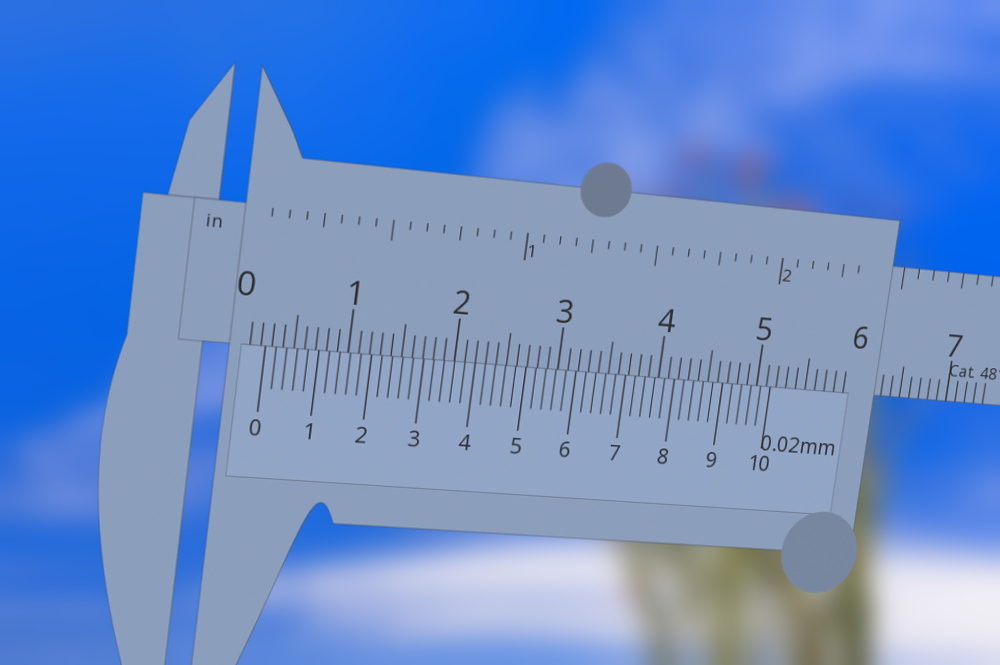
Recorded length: mm 2.4
